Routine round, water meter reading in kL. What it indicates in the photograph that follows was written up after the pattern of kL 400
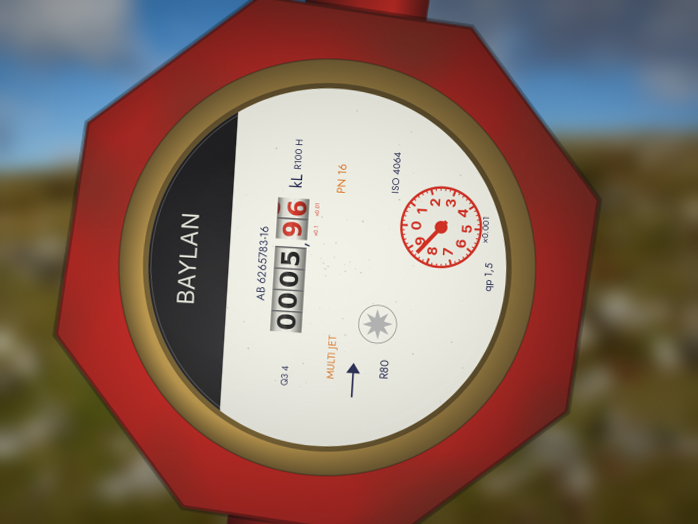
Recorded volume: kL 5.958
